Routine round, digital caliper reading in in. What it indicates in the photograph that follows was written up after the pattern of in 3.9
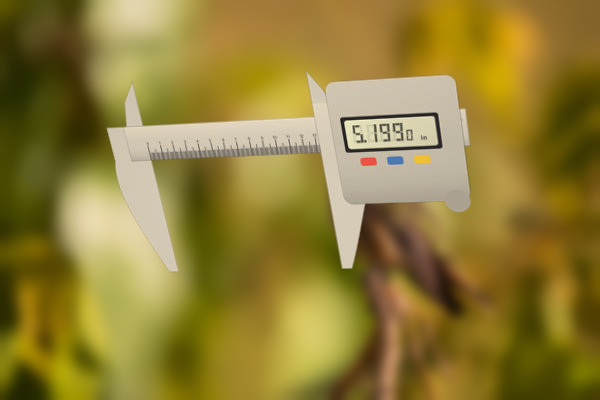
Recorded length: in 5.1990
